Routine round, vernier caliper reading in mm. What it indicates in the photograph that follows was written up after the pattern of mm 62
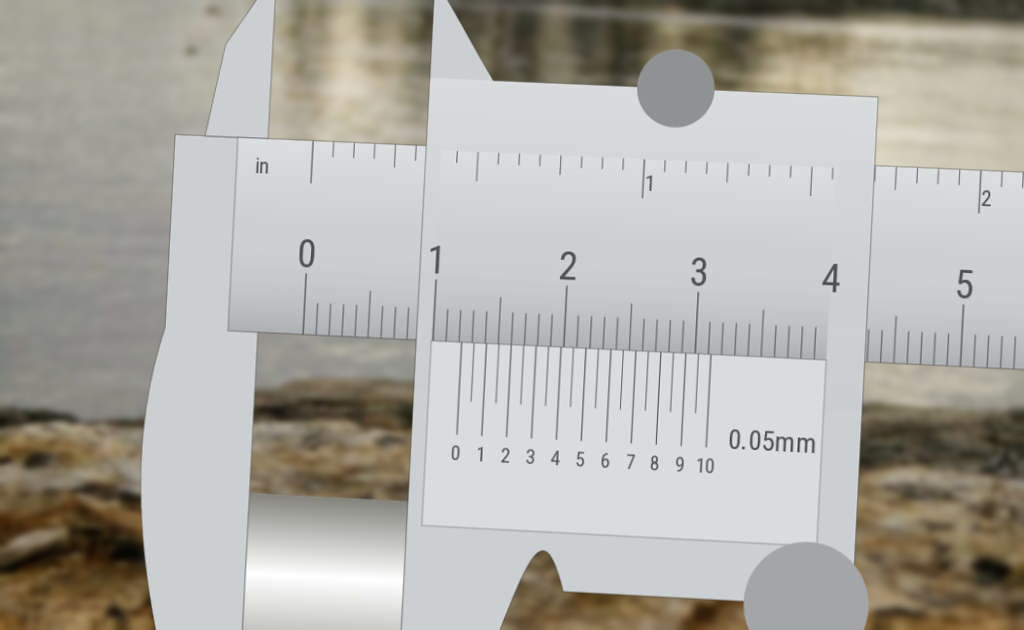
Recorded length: mm 12.2
